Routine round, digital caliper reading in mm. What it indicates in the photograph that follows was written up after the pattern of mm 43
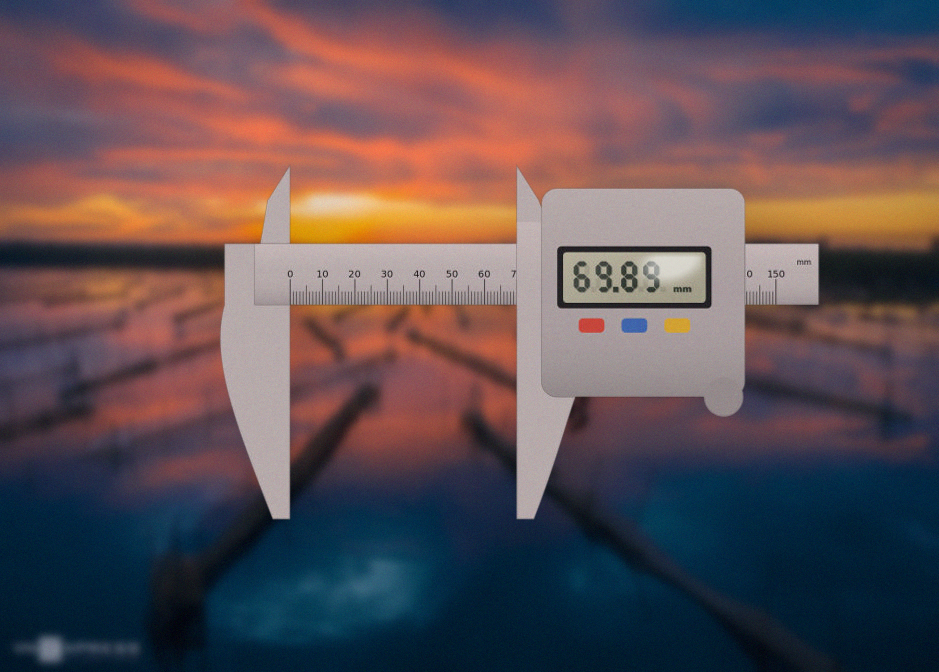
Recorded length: mm 69.89
